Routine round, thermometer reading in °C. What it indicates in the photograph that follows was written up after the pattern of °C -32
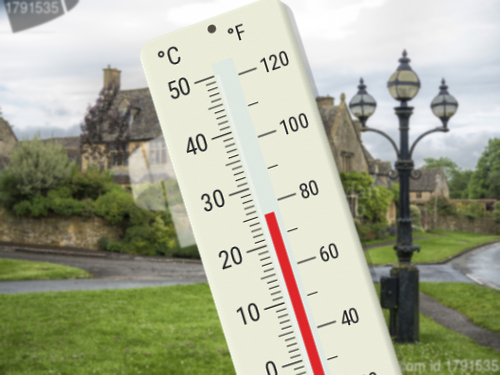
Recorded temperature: °C 25
